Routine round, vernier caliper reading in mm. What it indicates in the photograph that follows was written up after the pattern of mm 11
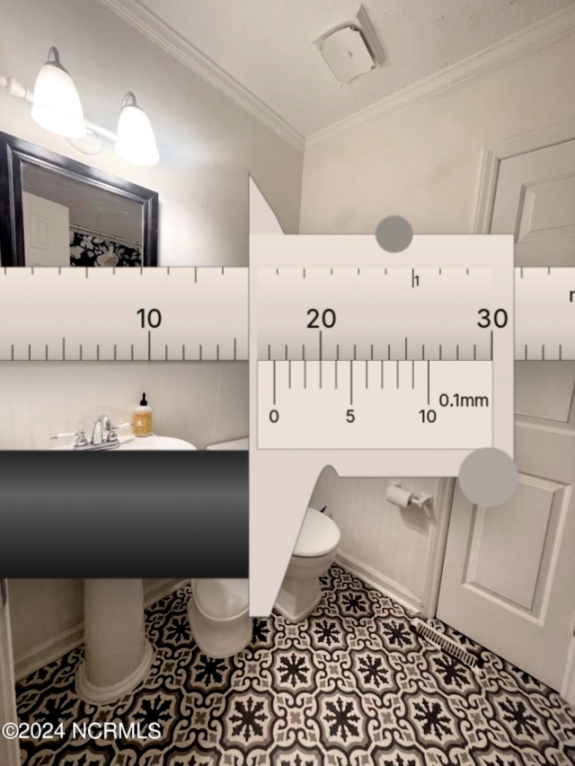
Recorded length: mm 17.3
